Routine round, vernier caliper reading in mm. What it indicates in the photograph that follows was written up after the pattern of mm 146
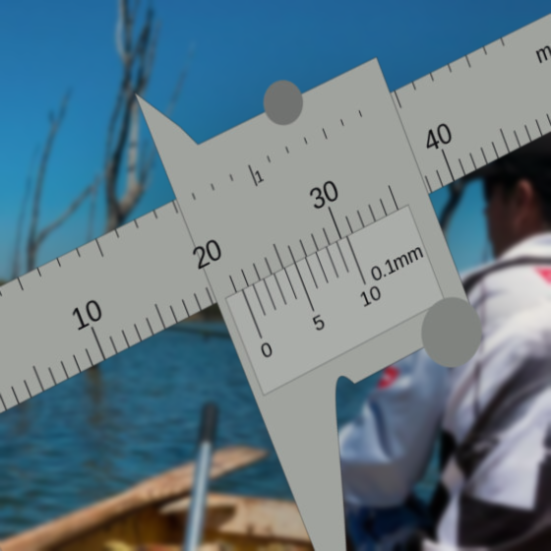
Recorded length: mm 21.5
